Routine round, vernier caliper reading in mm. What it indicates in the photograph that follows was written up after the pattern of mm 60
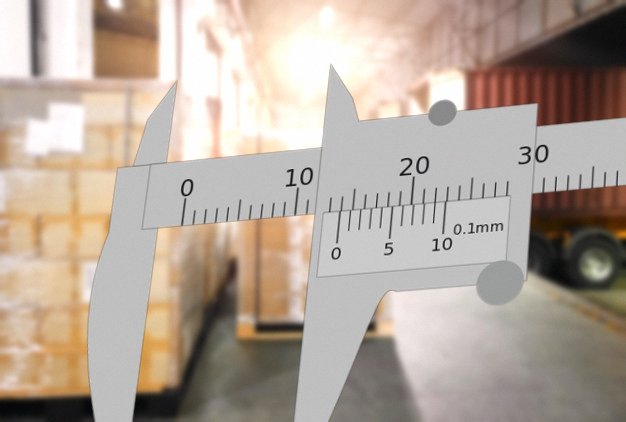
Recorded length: mm 13.9
